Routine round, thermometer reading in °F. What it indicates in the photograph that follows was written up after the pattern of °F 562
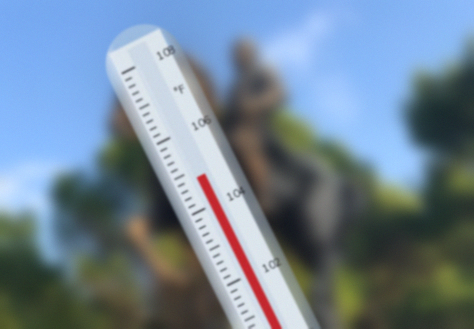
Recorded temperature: °F 104.8
